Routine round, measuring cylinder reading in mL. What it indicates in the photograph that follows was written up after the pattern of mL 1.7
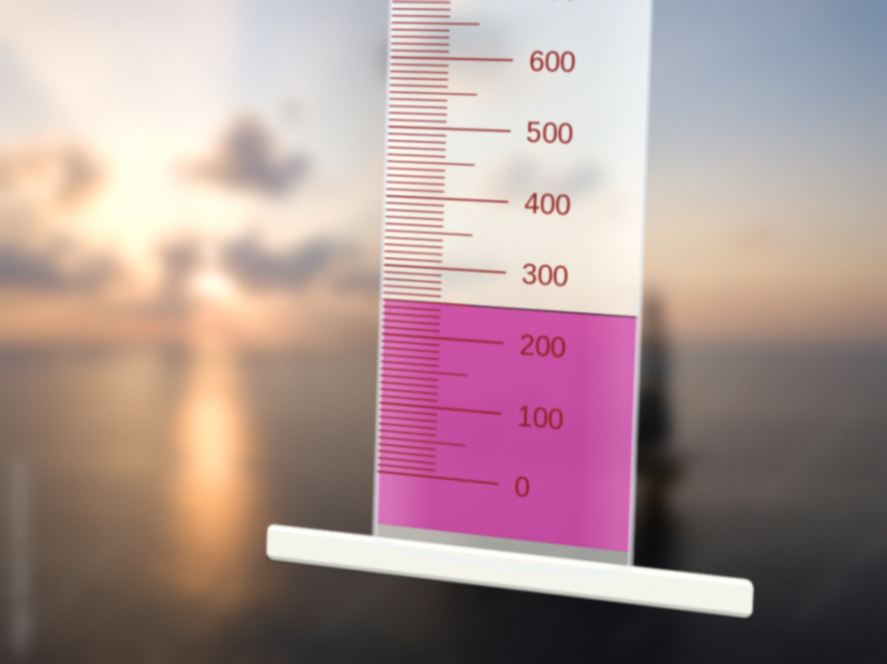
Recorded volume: mL 250
